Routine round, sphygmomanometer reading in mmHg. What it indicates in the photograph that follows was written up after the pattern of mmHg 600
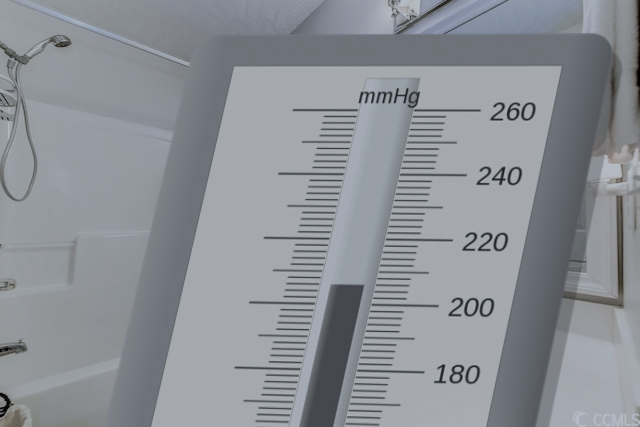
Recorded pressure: mmHg 206
